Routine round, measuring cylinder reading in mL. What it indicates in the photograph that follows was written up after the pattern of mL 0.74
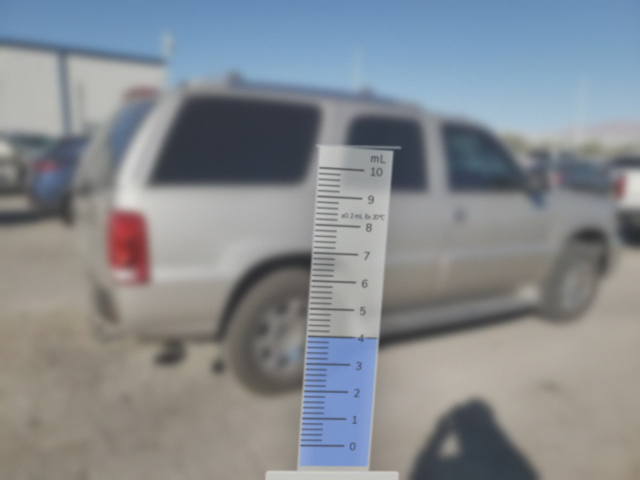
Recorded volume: mL 4
